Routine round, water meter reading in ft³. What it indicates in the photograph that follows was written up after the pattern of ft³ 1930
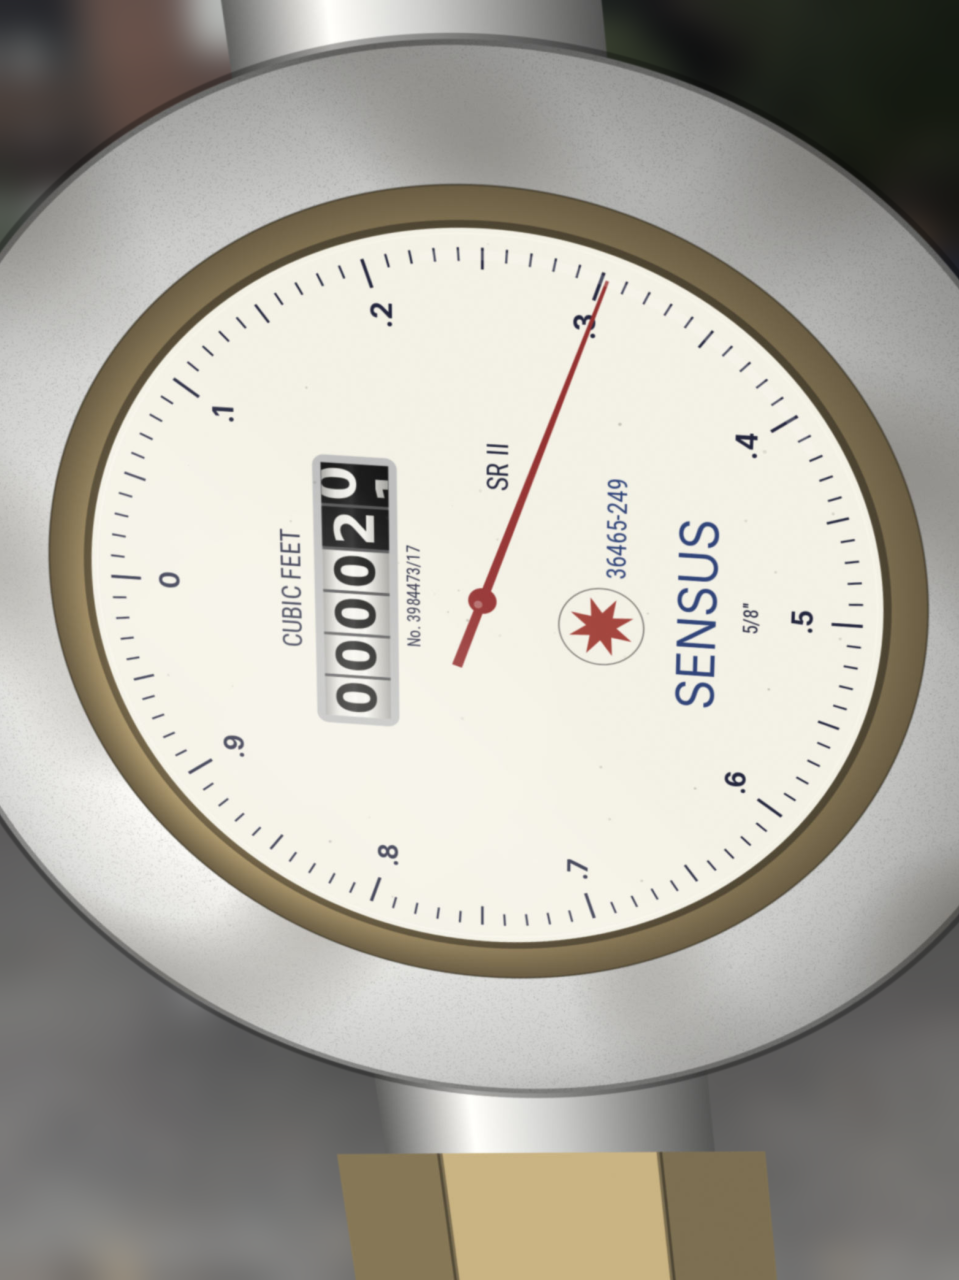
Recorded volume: ft³ 20.30
